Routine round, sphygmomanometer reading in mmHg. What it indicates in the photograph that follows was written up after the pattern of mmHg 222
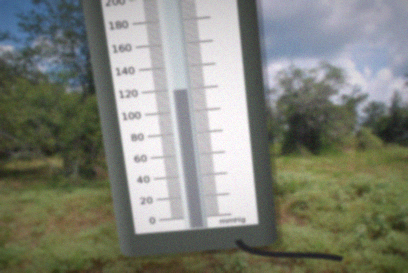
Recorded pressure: mmHg 120
